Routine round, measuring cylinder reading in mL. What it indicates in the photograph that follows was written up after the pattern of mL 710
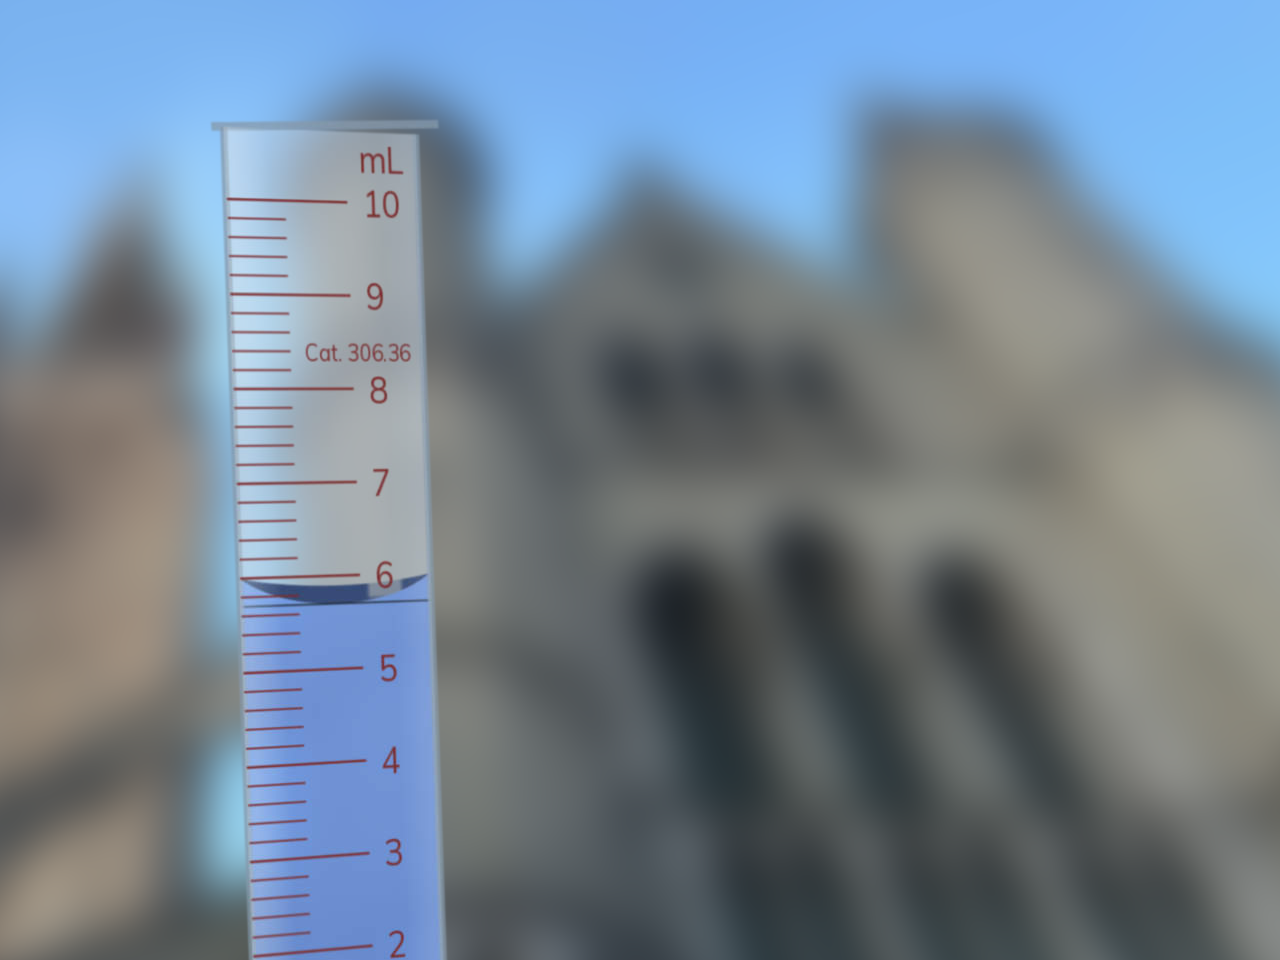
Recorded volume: mL 5.7
